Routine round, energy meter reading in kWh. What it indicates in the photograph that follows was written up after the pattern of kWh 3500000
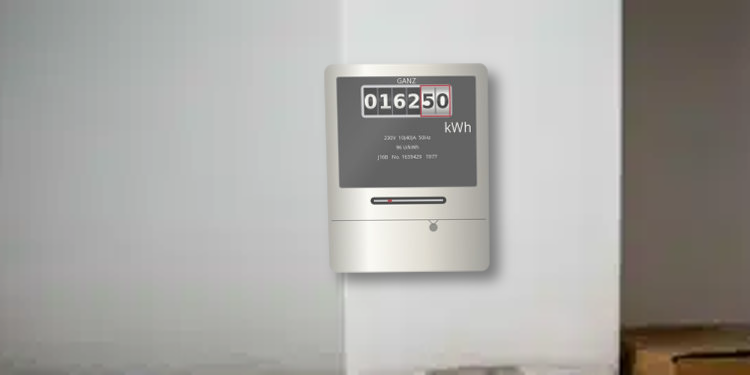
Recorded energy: kWh 162.50
